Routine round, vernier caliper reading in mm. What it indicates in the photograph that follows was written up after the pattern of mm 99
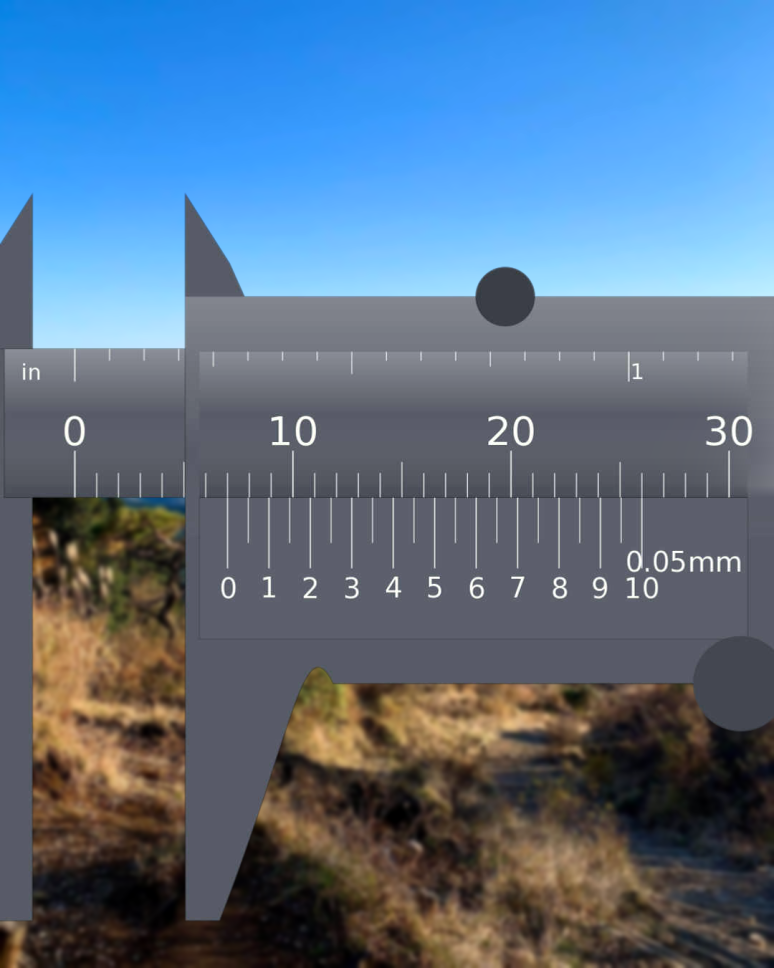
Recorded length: mm 7.00
